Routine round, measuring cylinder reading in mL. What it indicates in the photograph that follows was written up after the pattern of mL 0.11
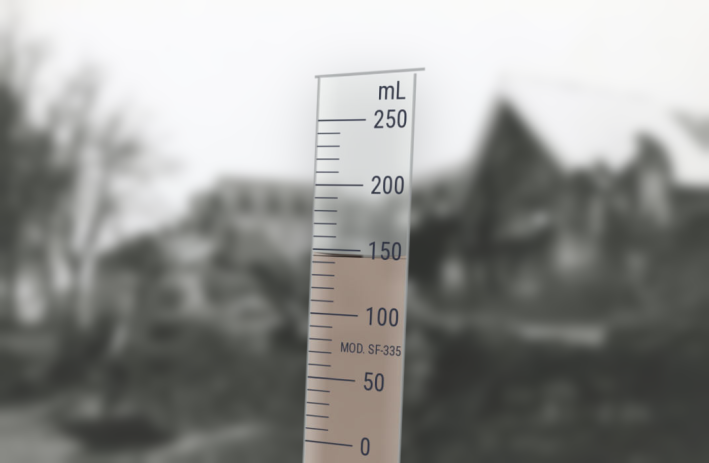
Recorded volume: mL 145
